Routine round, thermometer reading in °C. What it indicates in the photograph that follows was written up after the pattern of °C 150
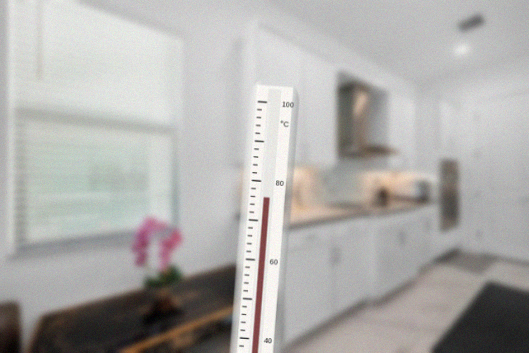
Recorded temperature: °C 76
